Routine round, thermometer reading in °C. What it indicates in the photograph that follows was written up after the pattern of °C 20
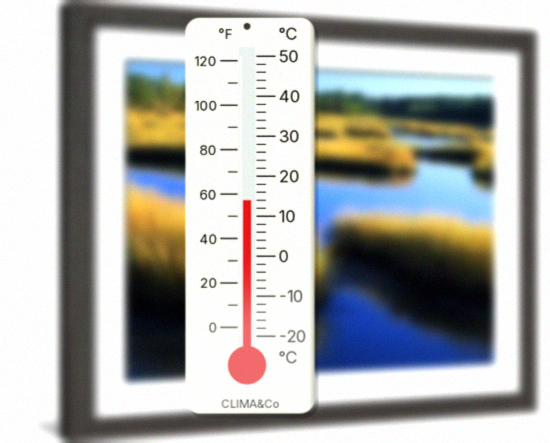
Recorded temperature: °C 14
